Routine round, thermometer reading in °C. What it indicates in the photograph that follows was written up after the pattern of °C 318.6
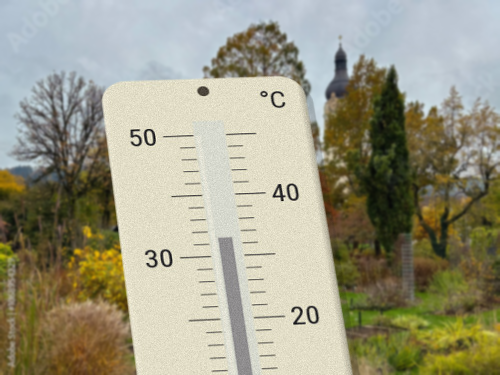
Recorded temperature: °C 33
